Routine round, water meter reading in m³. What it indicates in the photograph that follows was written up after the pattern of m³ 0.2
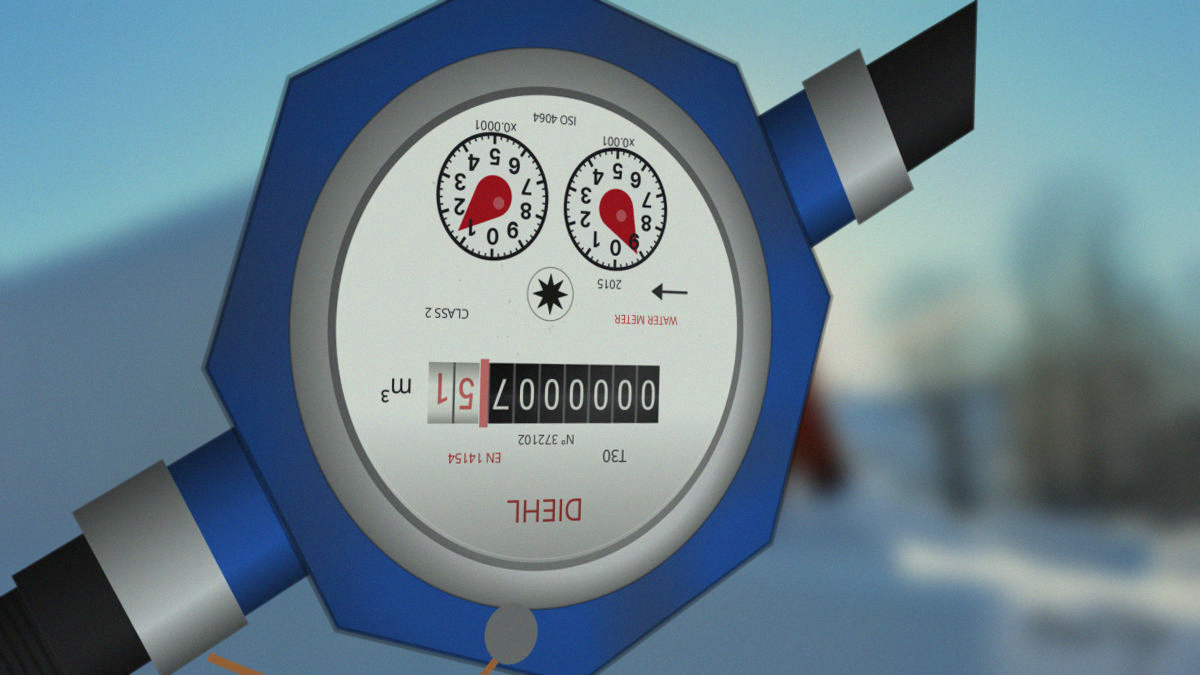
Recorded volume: m³ 7.5091
